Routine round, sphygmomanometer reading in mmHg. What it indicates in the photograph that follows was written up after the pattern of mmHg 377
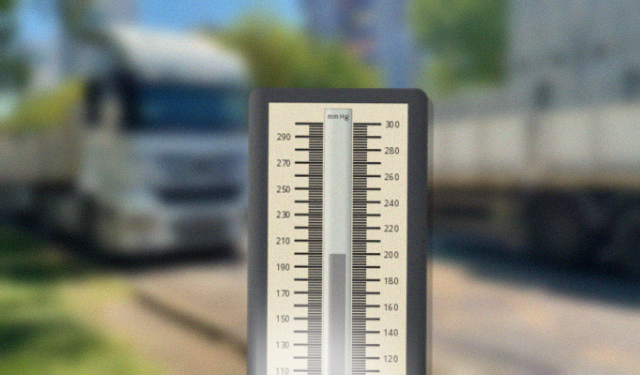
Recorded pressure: mmHg 200
